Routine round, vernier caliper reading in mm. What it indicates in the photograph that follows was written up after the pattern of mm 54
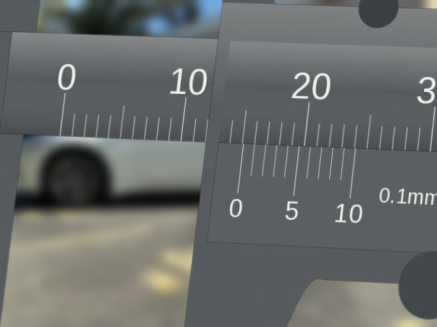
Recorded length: mm 15.1
